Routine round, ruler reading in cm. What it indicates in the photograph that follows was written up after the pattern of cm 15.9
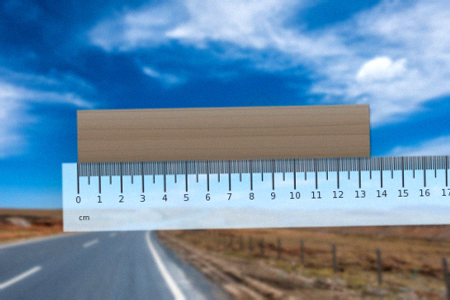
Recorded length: cm 13.5
